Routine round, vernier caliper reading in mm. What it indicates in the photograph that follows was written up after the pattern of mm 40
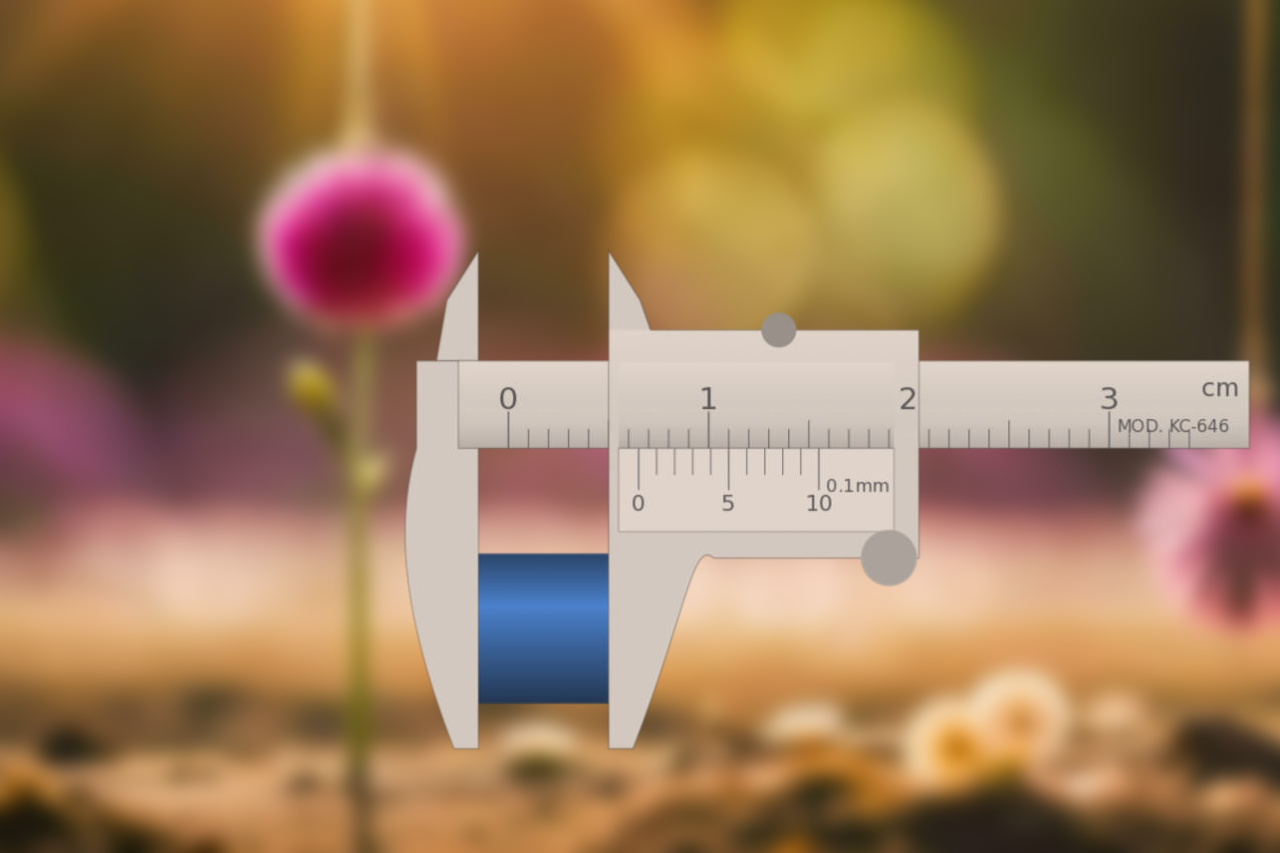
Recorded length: mm 6.5
